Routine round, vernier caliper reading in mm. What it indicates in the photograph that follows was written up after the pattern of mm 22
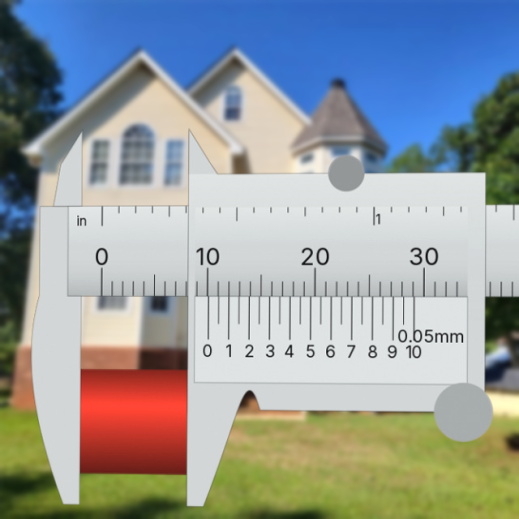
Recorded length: mm 10.1
